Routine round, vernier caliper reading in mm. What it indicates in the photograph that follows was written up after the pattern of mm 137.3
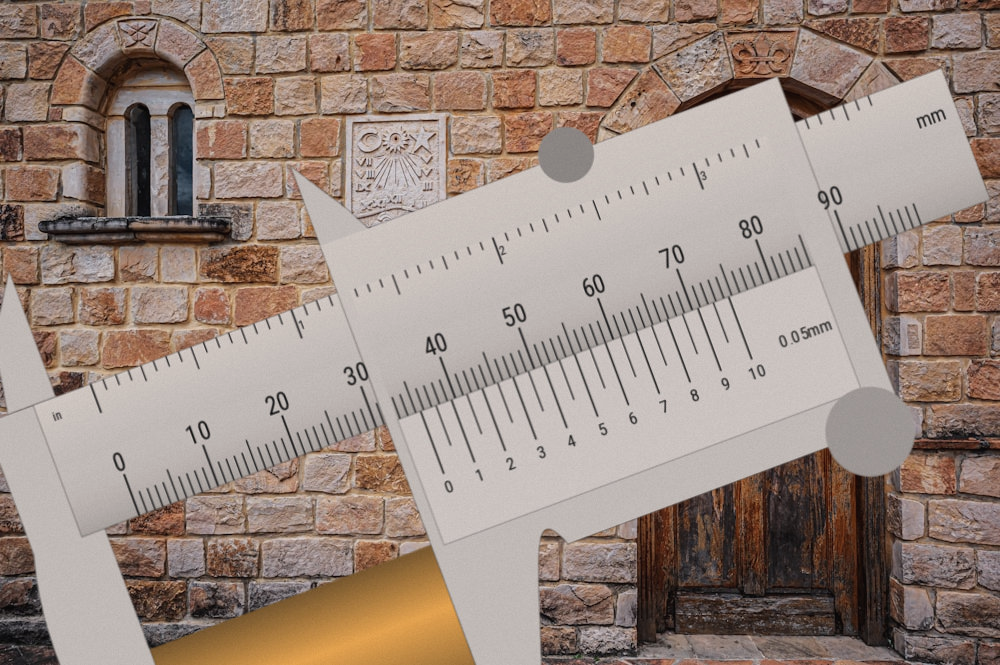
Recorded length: mm 35.6
